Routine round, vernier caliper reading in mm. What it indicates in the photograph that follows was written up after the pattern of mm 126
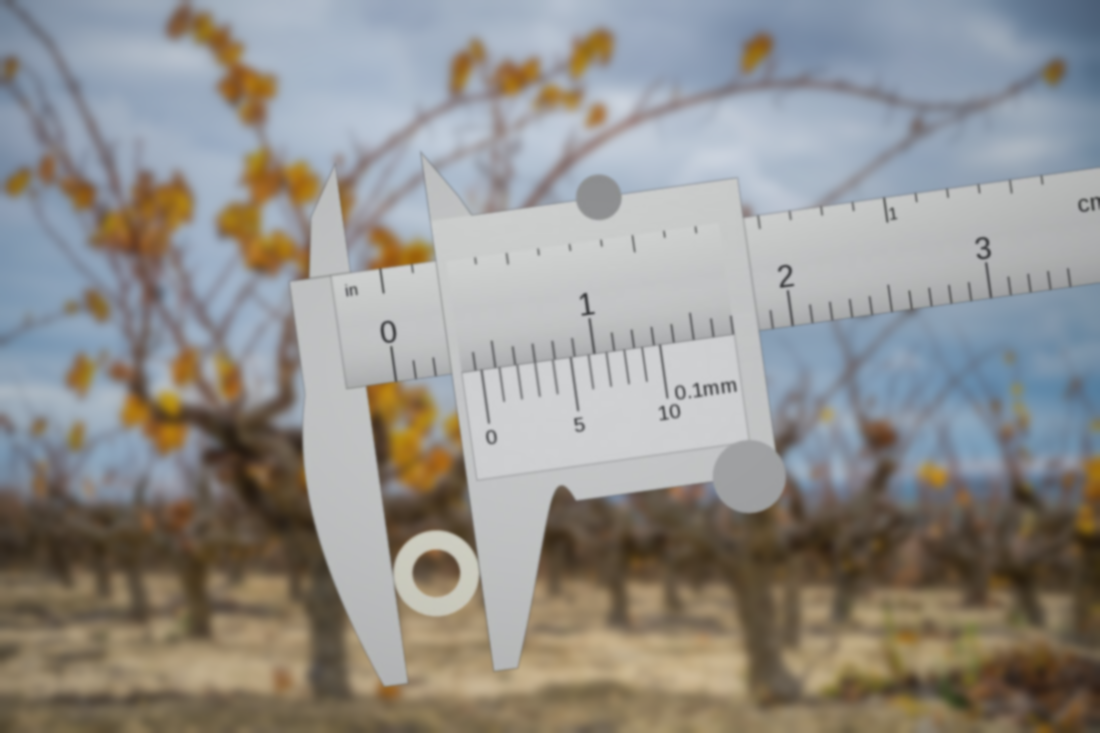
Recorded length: mm 4.3
